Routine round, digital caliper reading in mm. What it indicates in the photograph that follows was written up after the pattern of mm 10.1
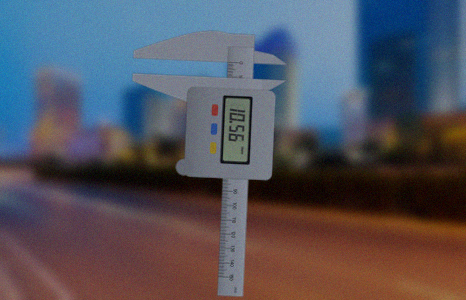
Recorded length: mm 10.56
